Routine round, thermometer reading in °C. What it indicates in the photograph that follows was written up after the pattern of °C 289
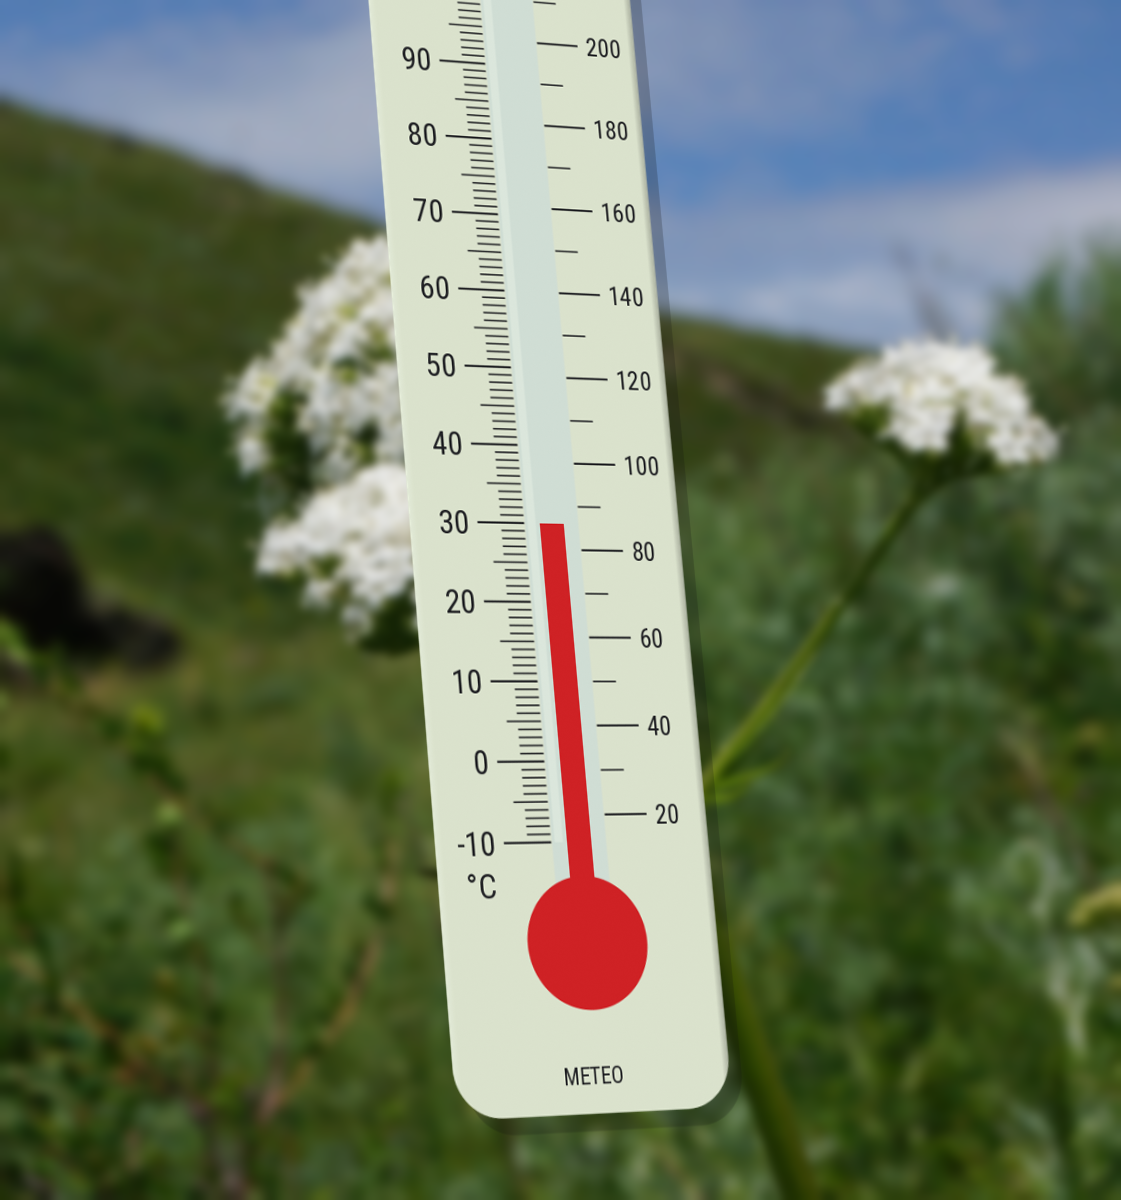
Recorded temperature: °C 30
